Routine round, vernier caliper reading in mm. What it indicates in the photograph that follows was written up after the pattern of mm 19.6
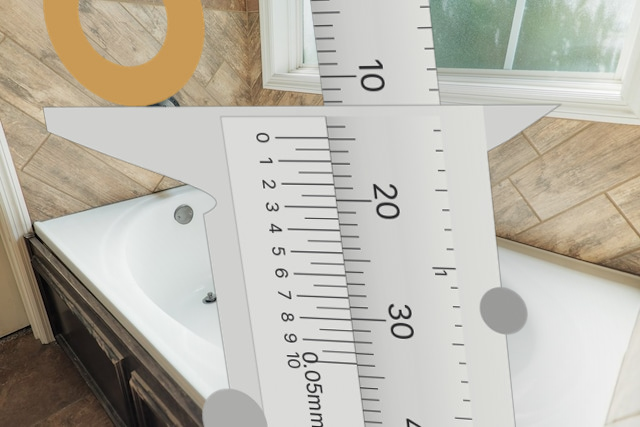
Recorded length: mm 14.9
